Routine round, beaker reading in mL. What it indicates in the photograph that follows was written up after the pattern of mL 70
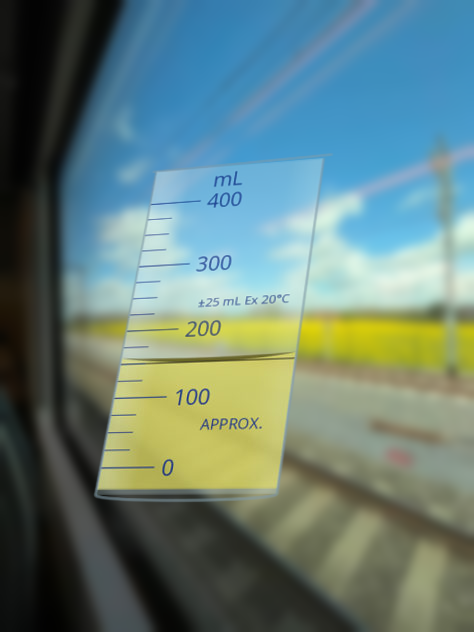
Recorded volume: mL 150
